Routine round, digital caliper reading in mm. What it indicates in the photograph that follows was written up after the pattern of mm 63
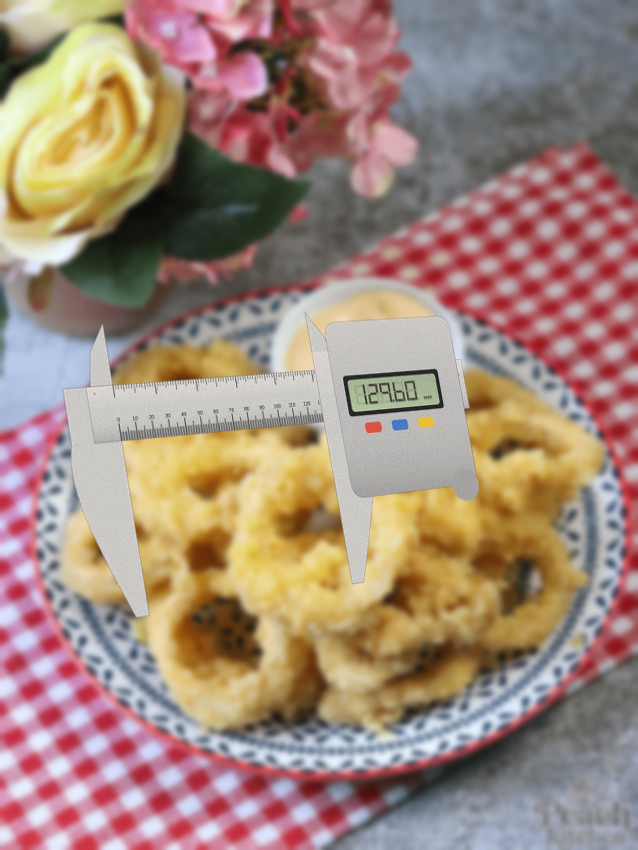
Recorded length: mm 129.60
